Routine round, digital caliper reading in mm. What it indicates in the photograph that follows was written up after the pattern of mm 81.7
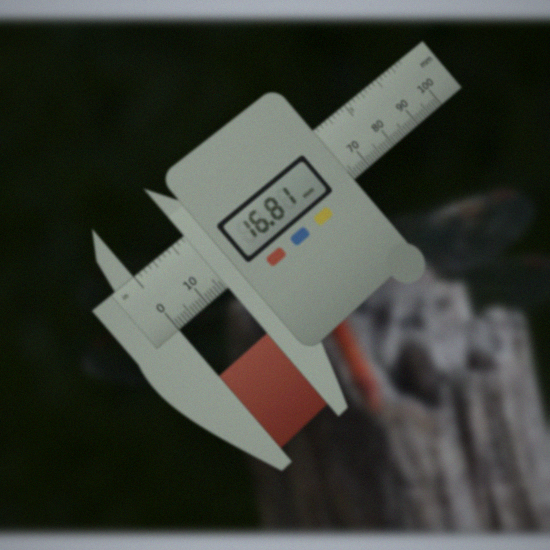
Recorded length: mm 16.81
